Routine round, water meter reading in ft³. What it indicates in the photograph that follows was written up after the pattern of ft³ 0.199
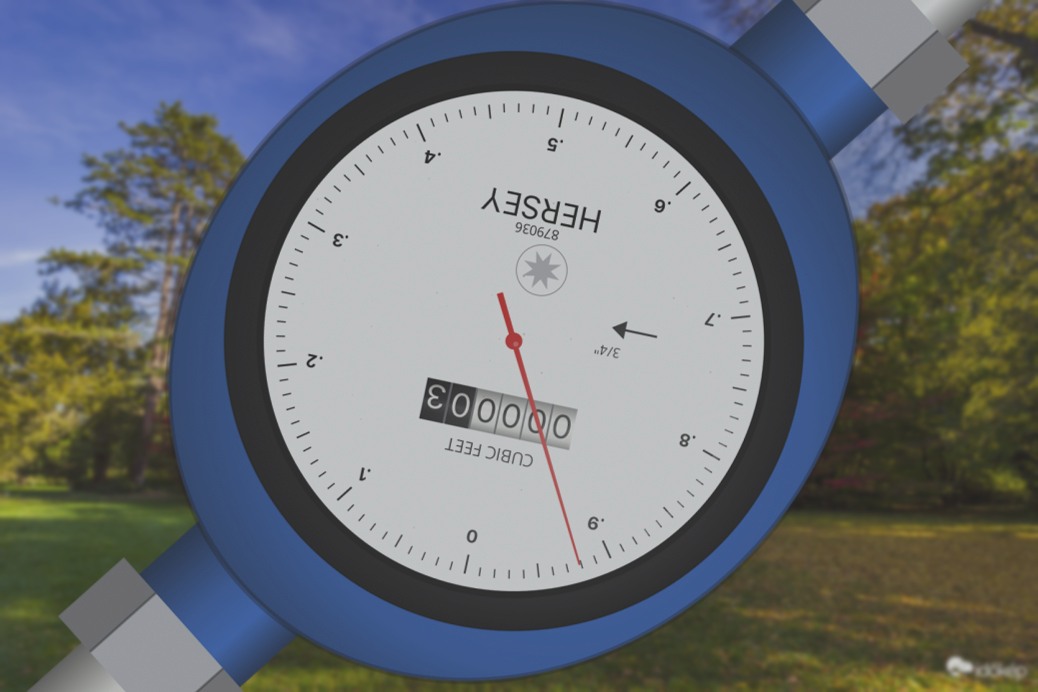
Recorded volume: ft³ 2.92
